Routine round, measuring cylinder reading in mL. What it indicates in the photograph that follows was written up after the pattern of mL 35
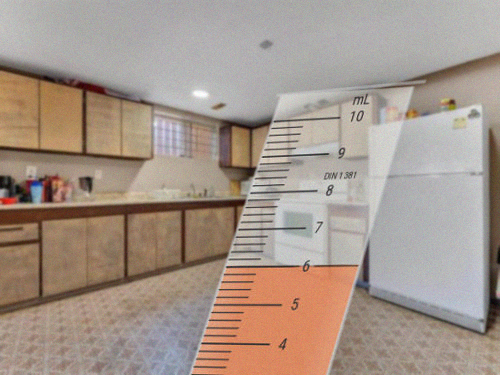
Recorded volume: mL 6
